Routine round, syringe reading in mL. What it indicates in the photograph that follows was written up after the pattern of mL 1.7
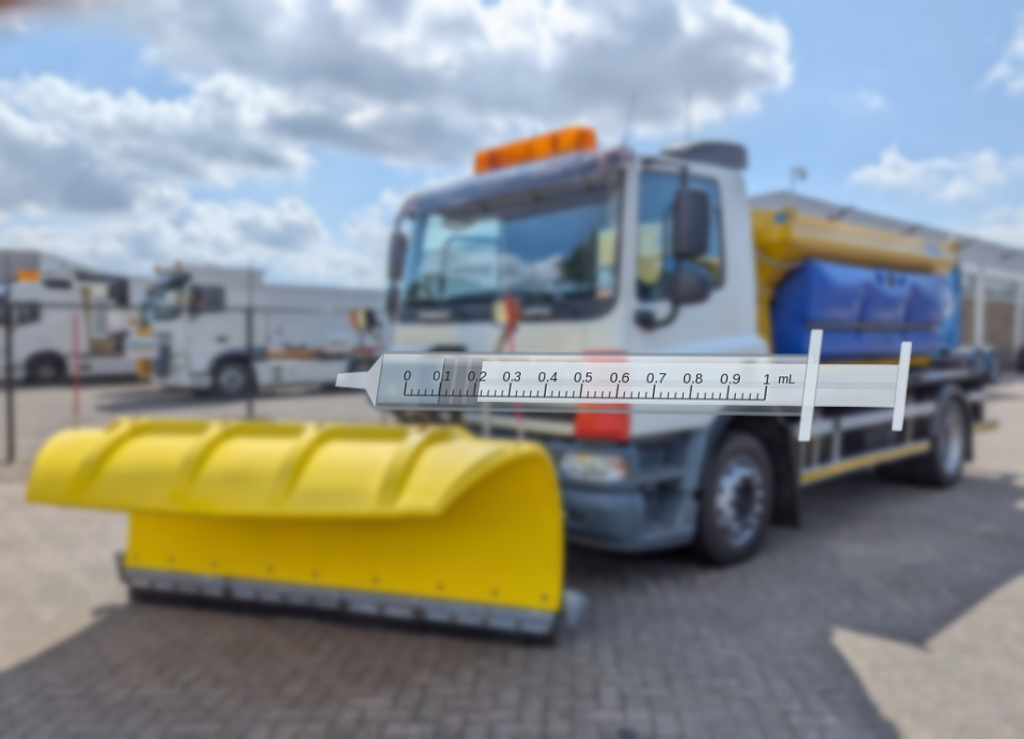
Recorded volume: mL 0.1
